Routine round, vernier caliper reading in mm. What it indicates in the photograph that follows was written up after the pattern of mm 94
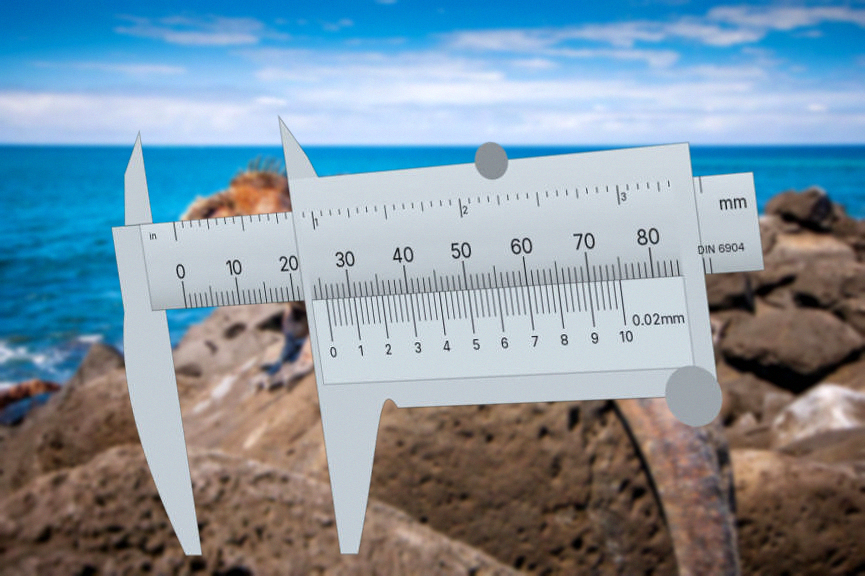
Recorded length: mm 25.8
